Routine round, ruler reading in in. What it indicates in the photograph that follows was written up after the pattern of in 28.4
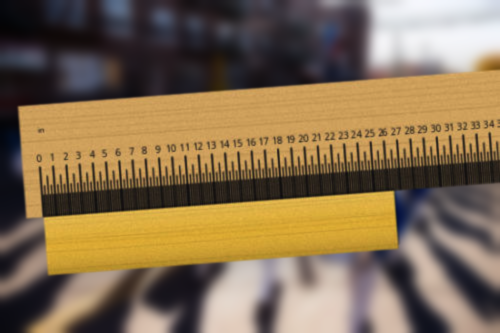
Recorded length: in 26.5
